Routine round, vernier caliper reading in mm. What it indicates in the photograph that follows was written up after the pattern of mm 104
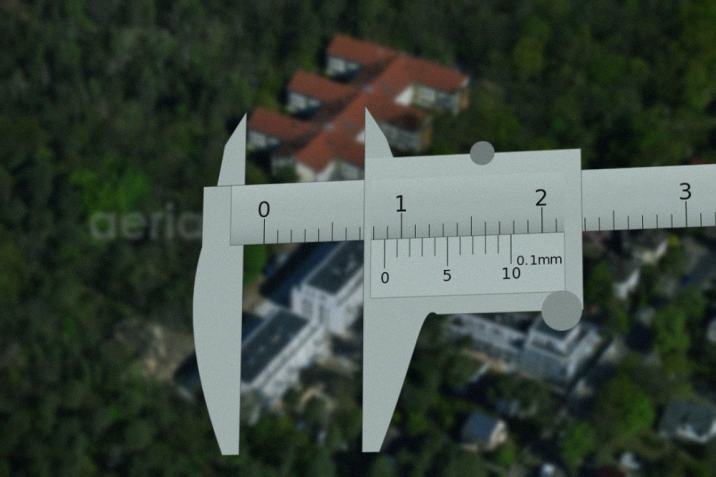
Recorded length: mm 8.8
